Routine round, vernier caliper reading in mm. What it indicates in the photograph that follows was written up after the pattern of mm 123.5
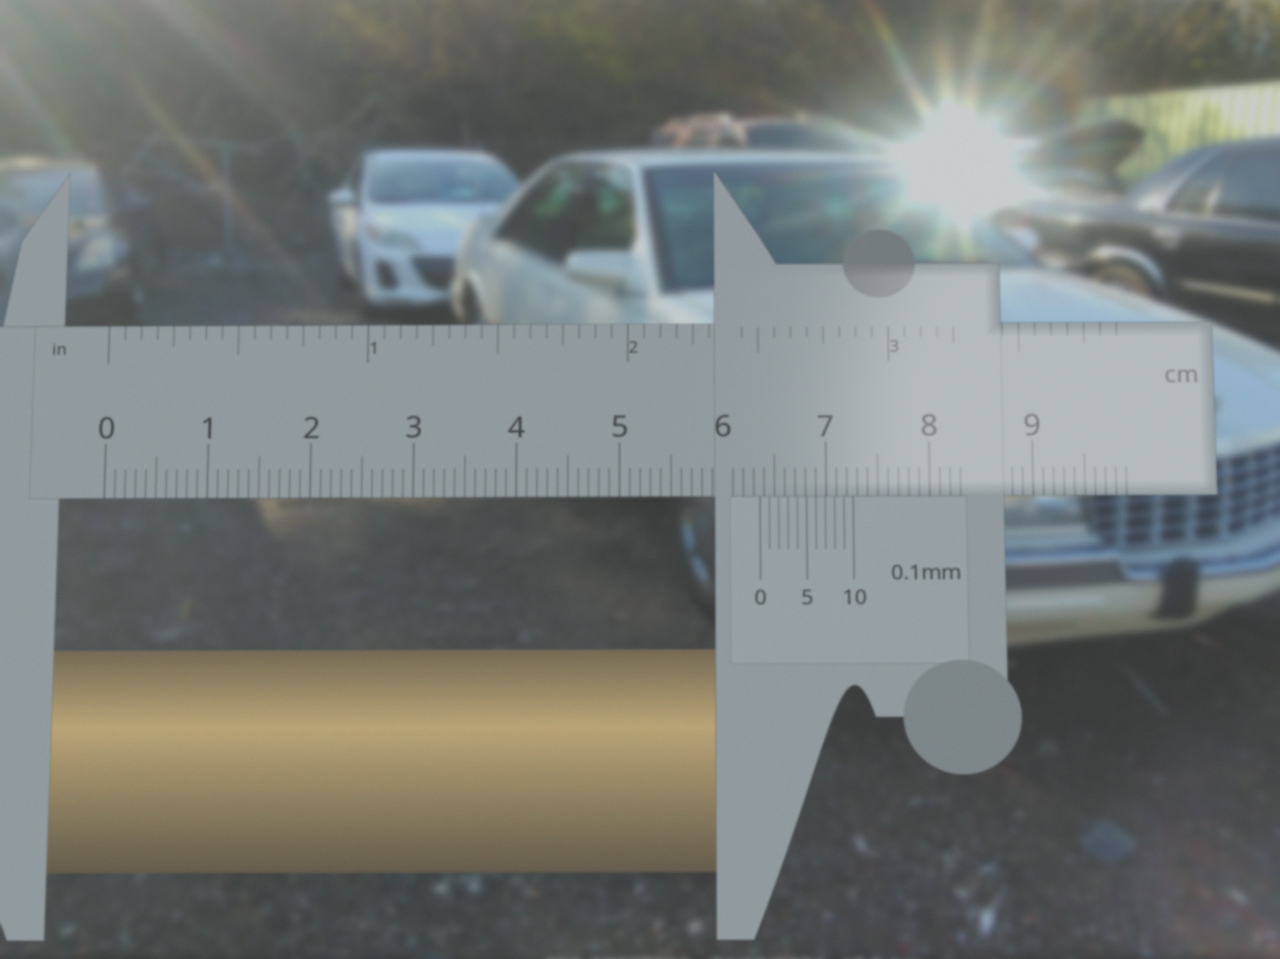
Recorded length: mm 63.6
